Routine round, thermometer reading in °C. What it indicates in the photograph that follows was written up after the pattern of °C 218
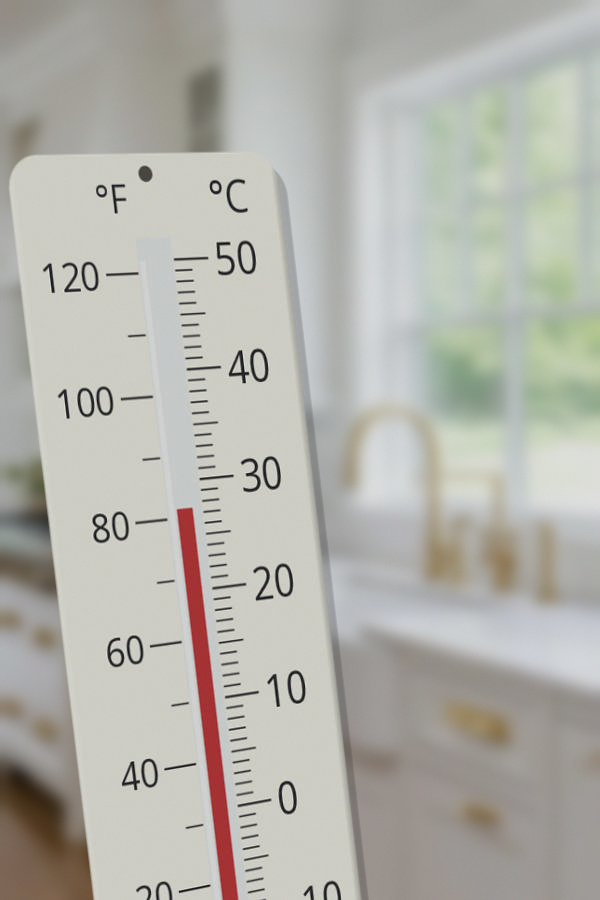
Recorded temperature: °C 27.5
